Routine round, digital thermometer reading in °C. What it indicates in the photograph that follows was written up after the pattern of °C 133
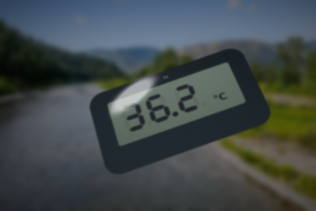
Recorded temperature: °C 36.2
